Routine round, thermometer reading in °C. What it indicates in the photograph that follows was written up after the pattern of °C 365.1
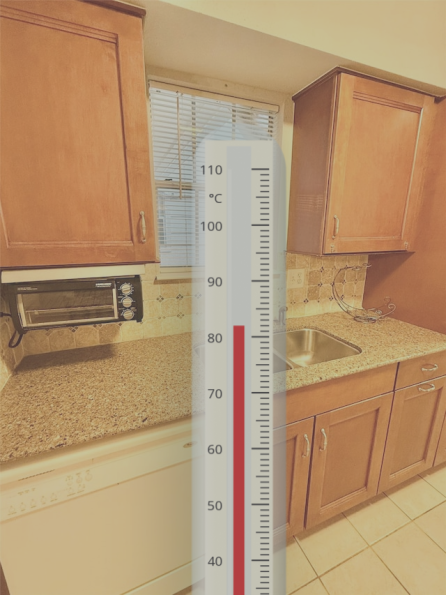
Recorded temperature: °C 82
